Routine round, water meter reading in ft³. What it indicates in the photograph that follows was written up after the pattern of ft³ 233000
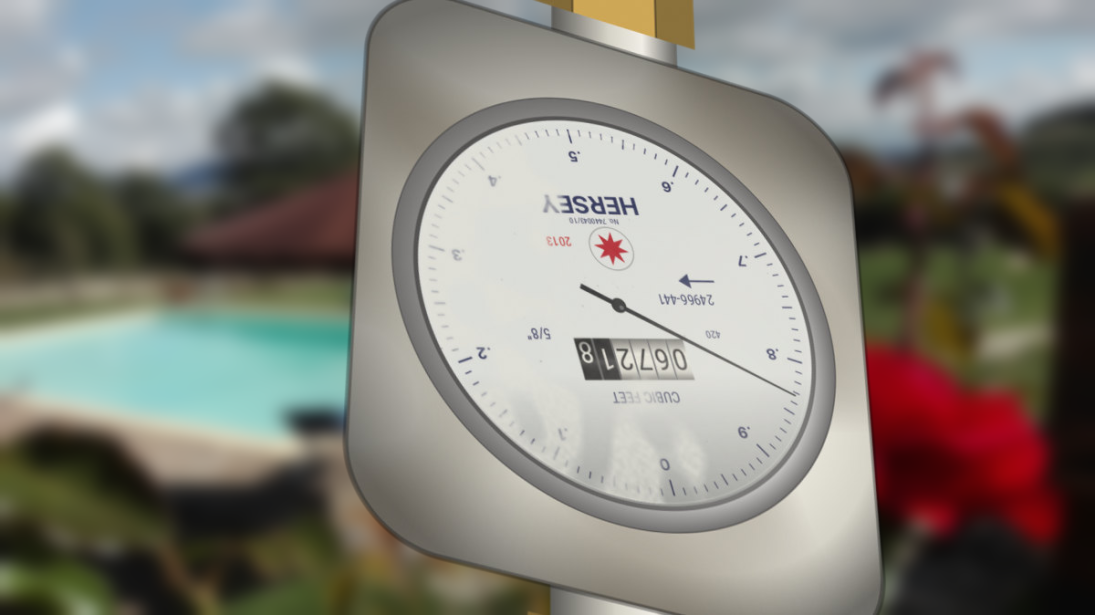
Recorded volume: ft³ 67217.83
